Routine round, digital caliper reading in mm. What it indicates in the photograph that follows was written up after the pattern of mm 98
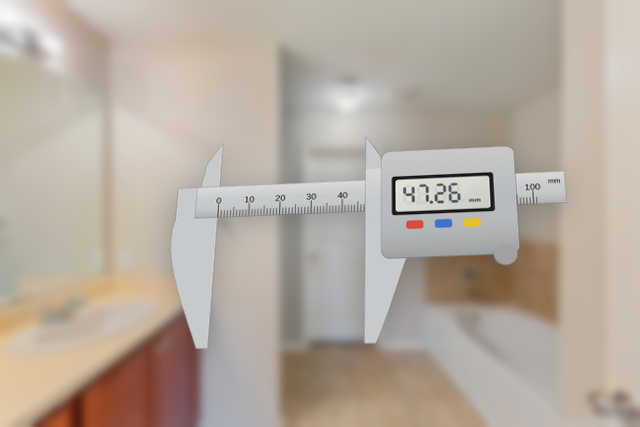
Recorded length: mm 47.26
